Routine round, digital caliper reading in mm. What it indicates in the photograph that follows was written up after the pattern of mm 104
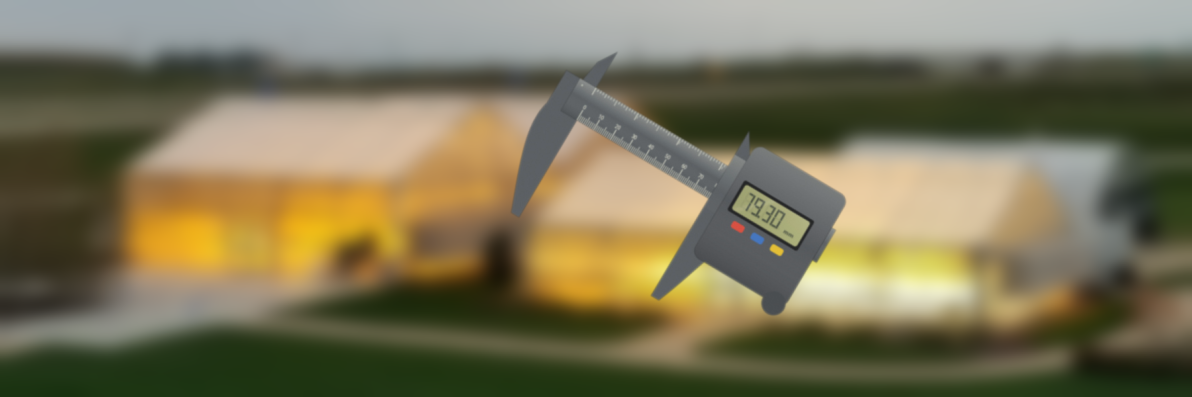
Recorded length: mm 79.30
